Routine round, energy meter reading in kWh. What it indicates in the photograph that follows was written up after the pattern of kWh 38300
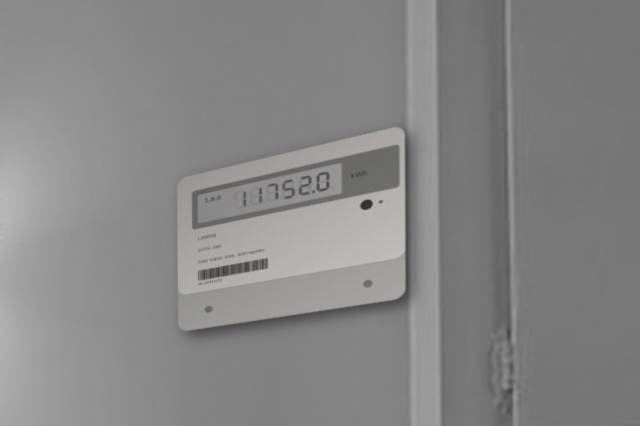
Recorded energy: kWh 11752.0
